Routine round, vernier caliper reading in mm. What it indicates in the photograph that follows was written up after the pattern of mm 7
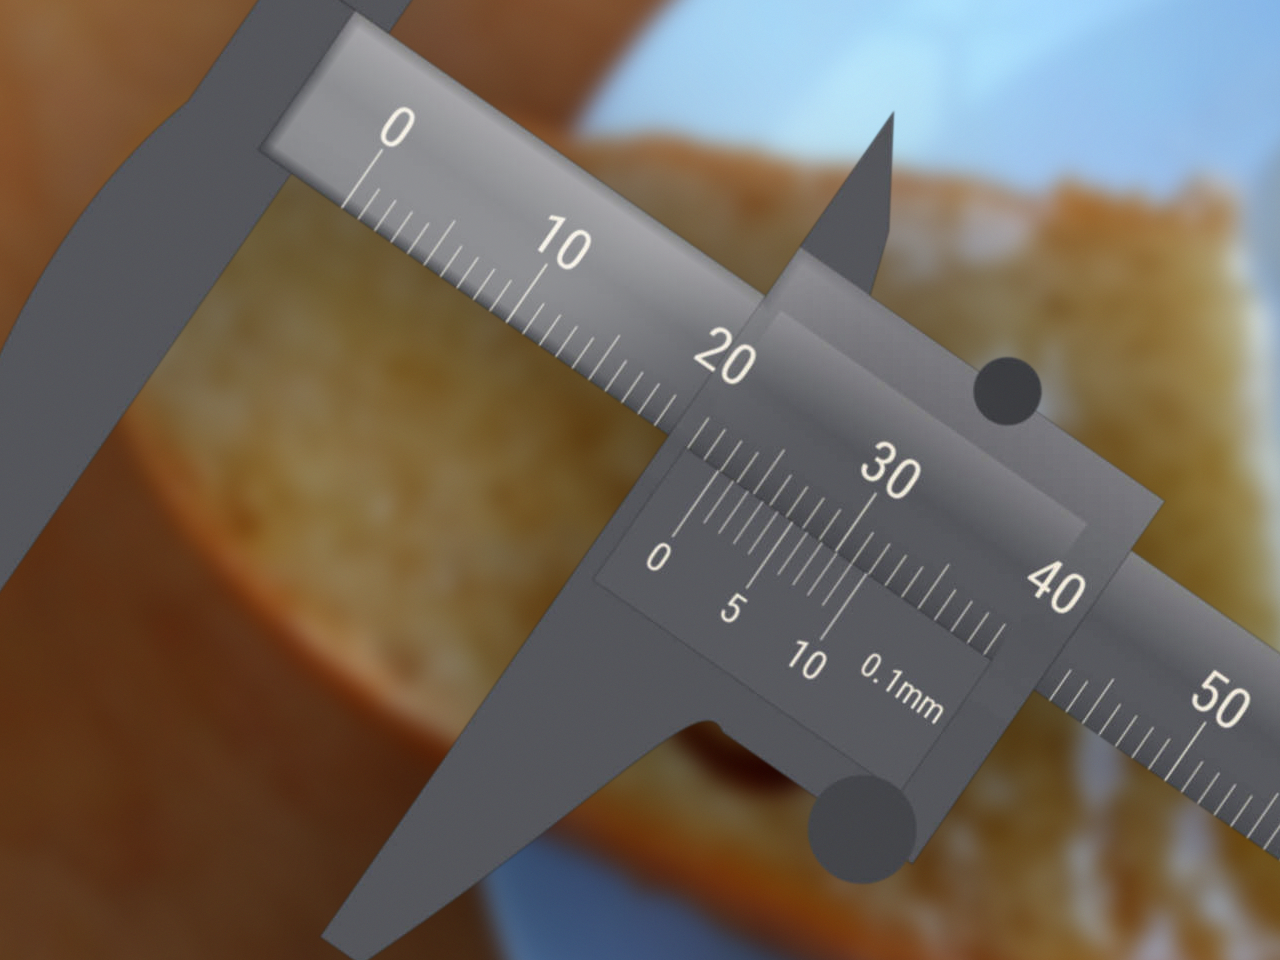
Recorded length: mm 22.9
